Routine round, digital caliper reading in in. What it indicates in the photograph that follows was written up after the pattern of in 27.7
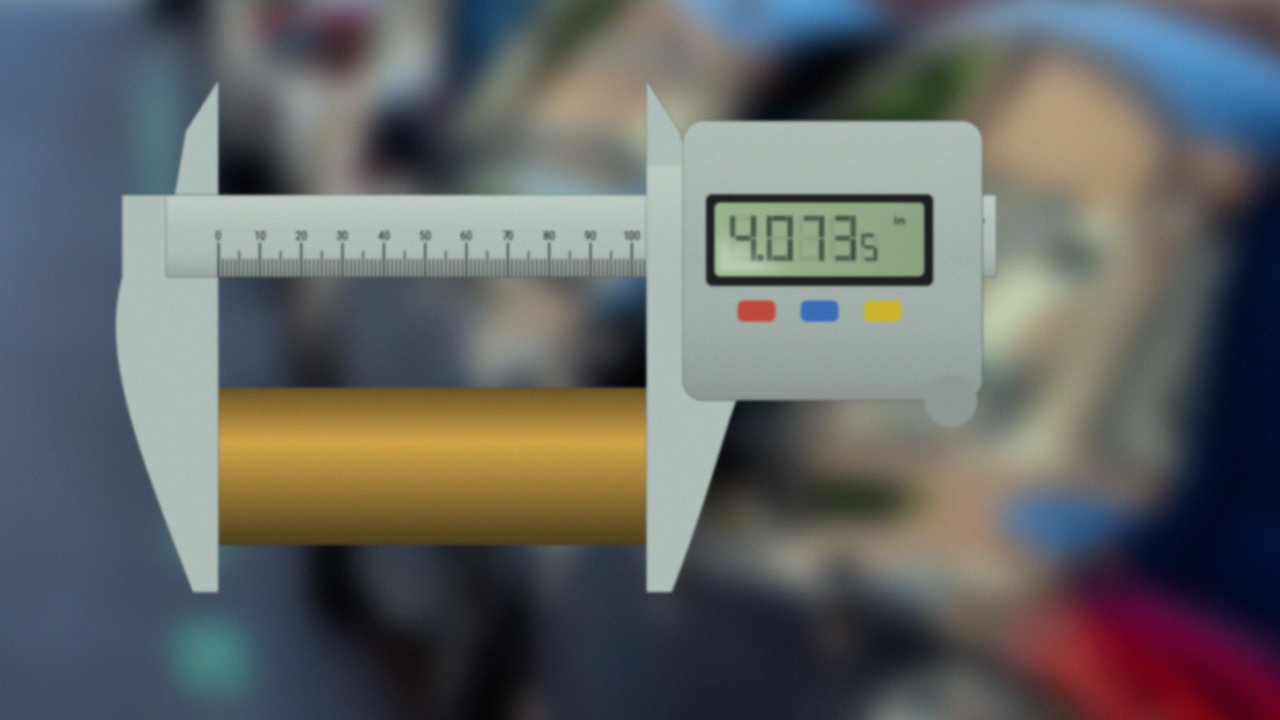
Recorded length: in 4.0735
